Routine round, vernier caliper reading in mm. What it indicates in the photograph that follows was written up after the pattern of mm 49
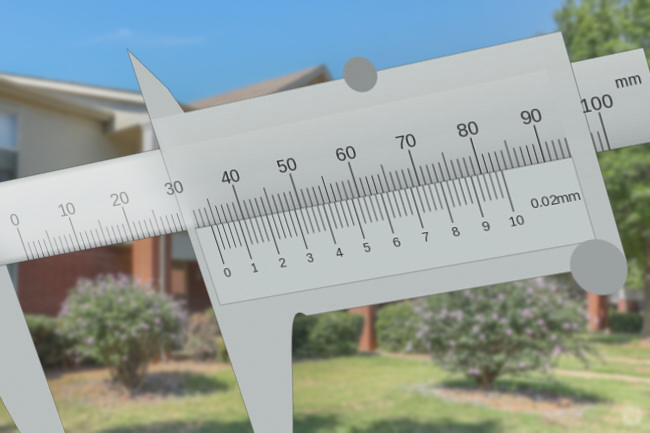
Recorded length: mm 34.2
